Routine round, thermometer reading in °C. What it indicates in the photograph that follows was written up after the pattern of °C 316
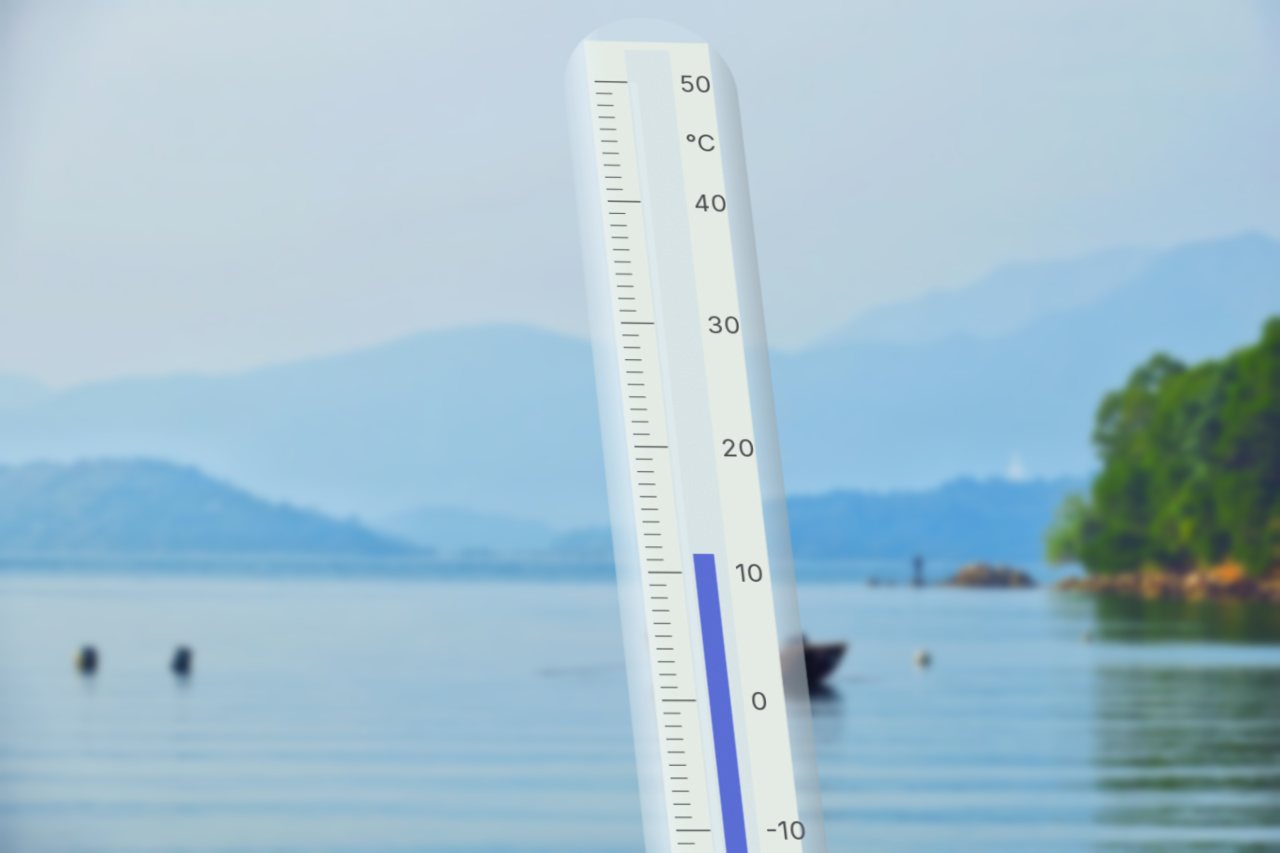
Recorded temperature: °C 11.5
